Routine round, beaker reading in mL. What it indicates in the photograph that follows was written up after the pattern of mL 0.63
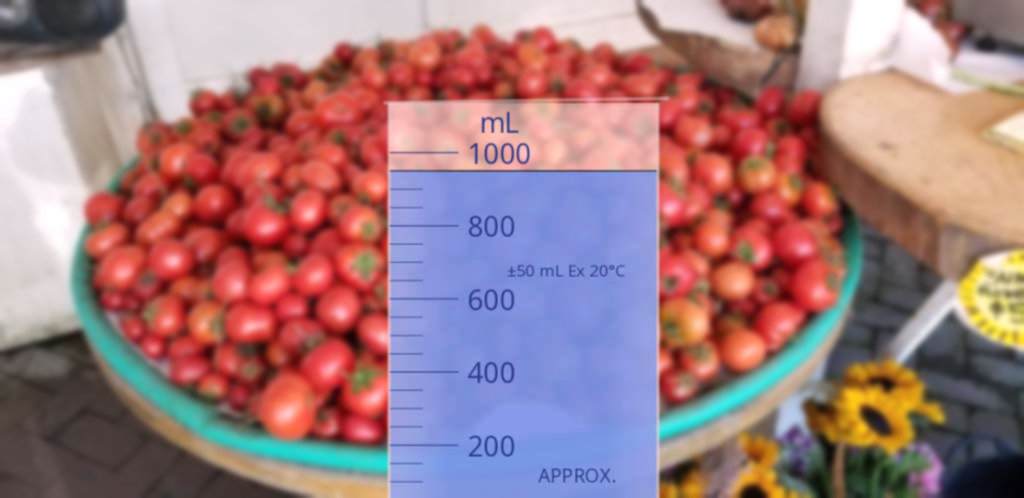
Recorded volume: mL 950
